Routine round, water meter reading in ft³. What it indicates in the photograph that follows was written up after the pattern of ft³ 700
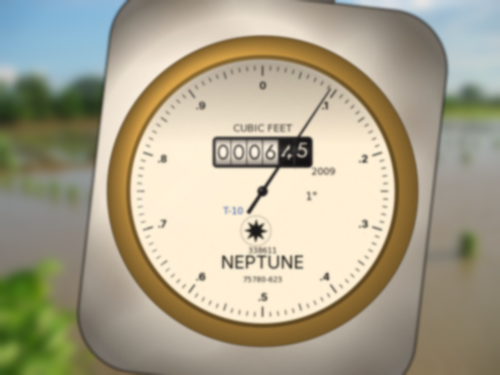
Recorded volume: ft³ 645.09
